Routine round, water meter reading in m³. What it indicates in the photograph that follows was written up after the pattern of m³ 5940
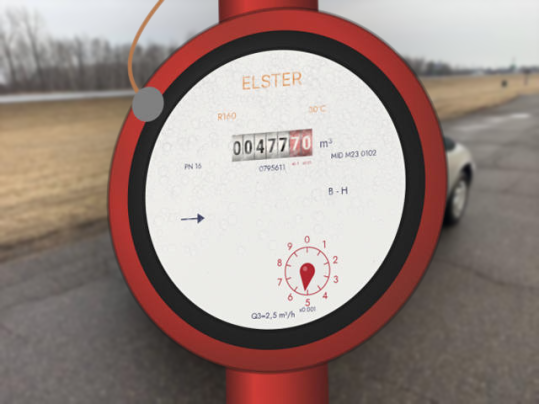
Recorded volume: m³ 477.705
